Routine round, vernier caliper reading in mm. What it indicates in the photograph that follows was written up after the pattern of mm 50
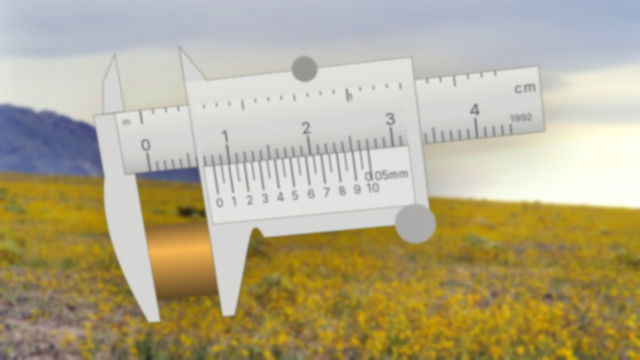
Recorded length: mm 8.0
